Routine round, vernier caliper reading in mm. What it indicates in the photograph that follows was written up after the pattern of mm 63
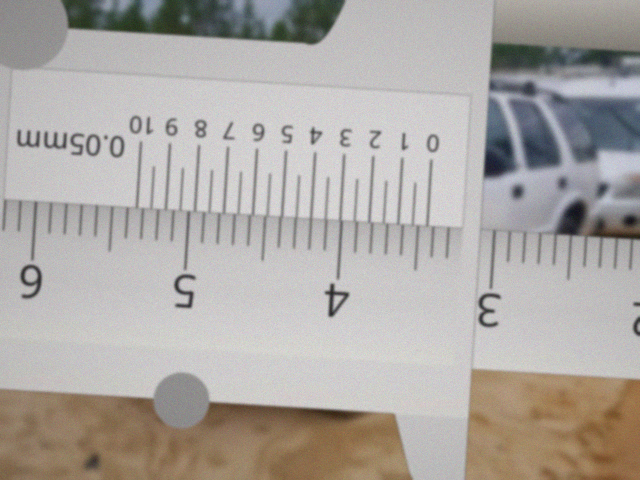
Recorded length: mm 34.4
